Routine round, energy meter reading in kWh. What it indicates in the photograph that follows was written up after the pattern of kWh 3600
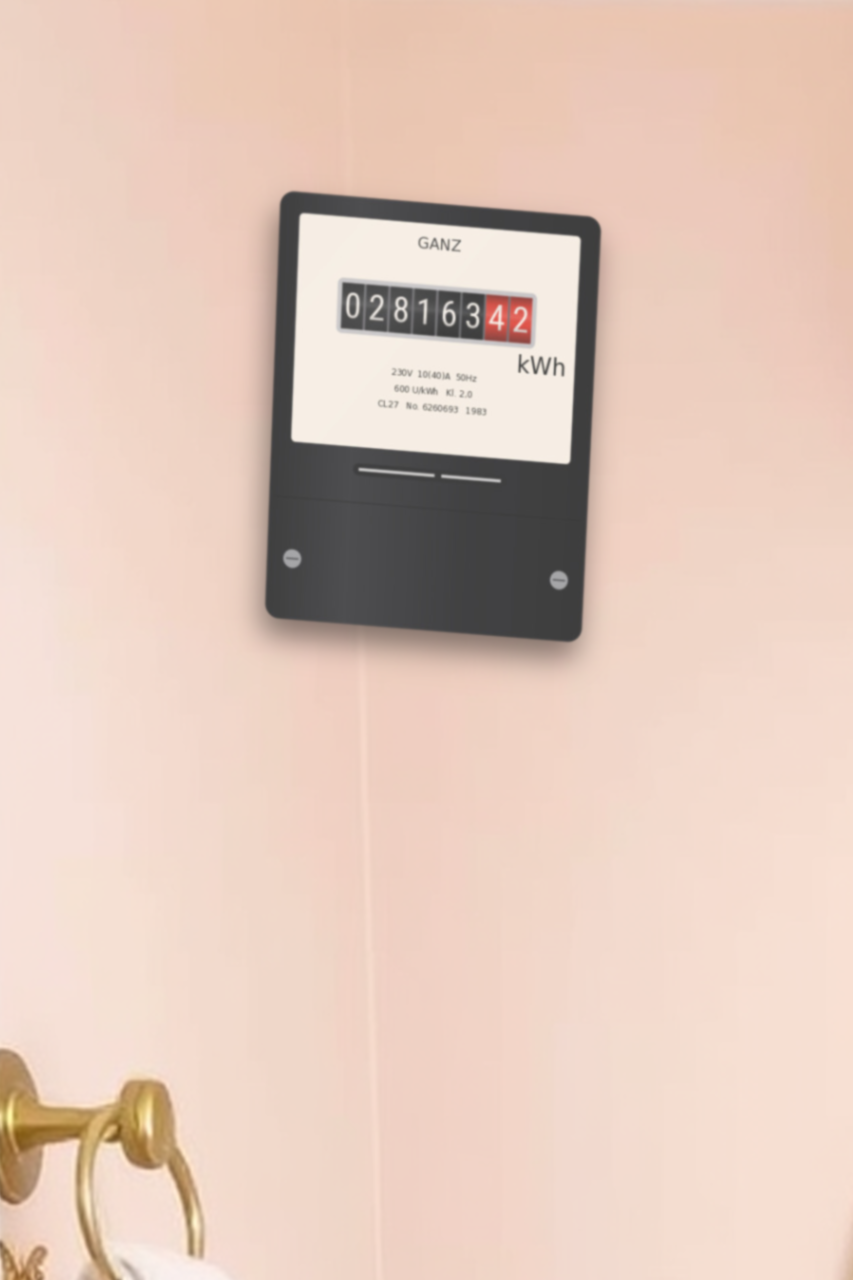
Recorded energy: kWh 28163.42
